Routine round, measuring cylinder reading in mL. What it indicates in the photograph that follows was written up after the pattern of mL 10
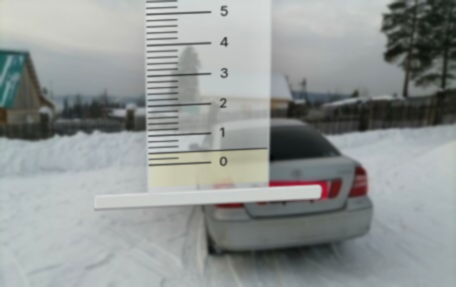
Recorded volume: mL 0.4
